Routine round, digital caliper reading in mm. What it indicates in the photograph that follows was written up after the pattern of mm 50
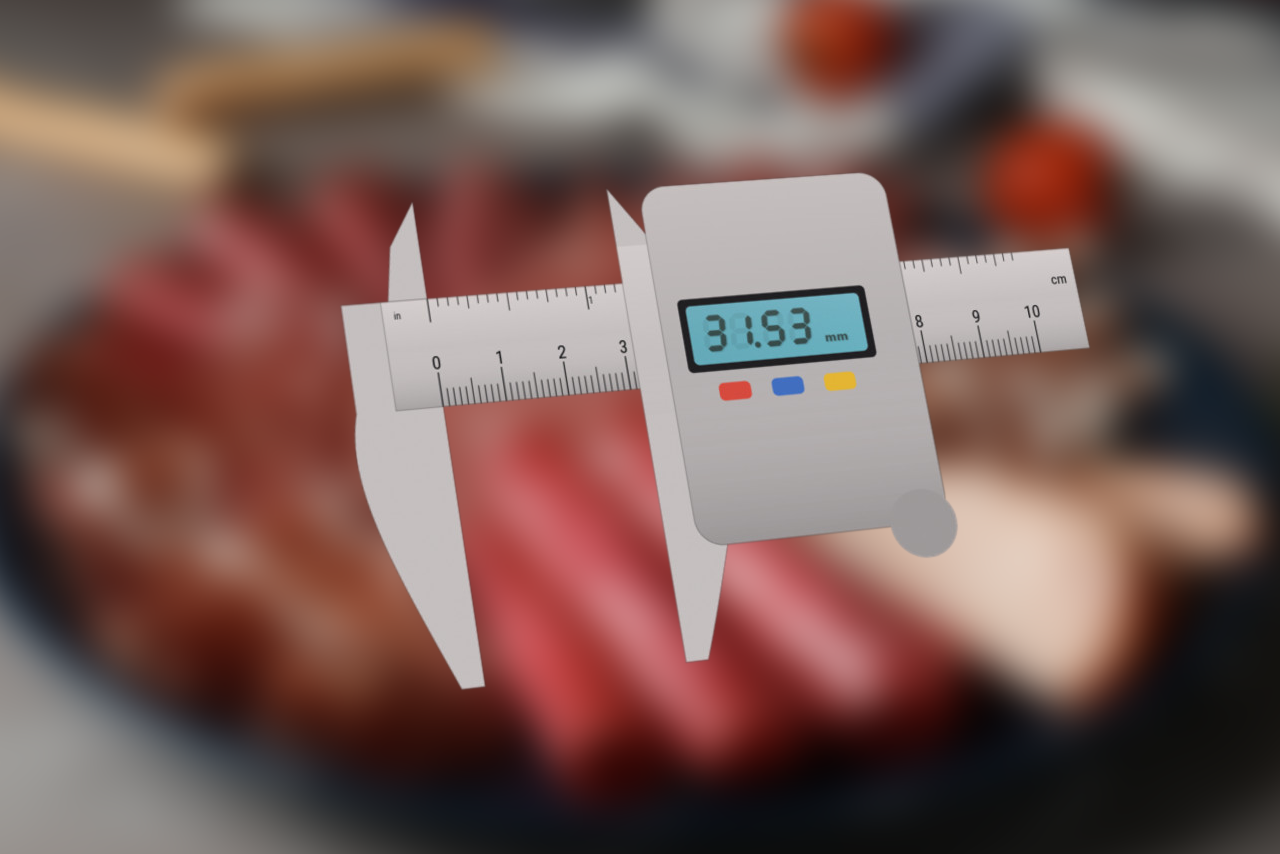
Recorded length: mm 31.53
